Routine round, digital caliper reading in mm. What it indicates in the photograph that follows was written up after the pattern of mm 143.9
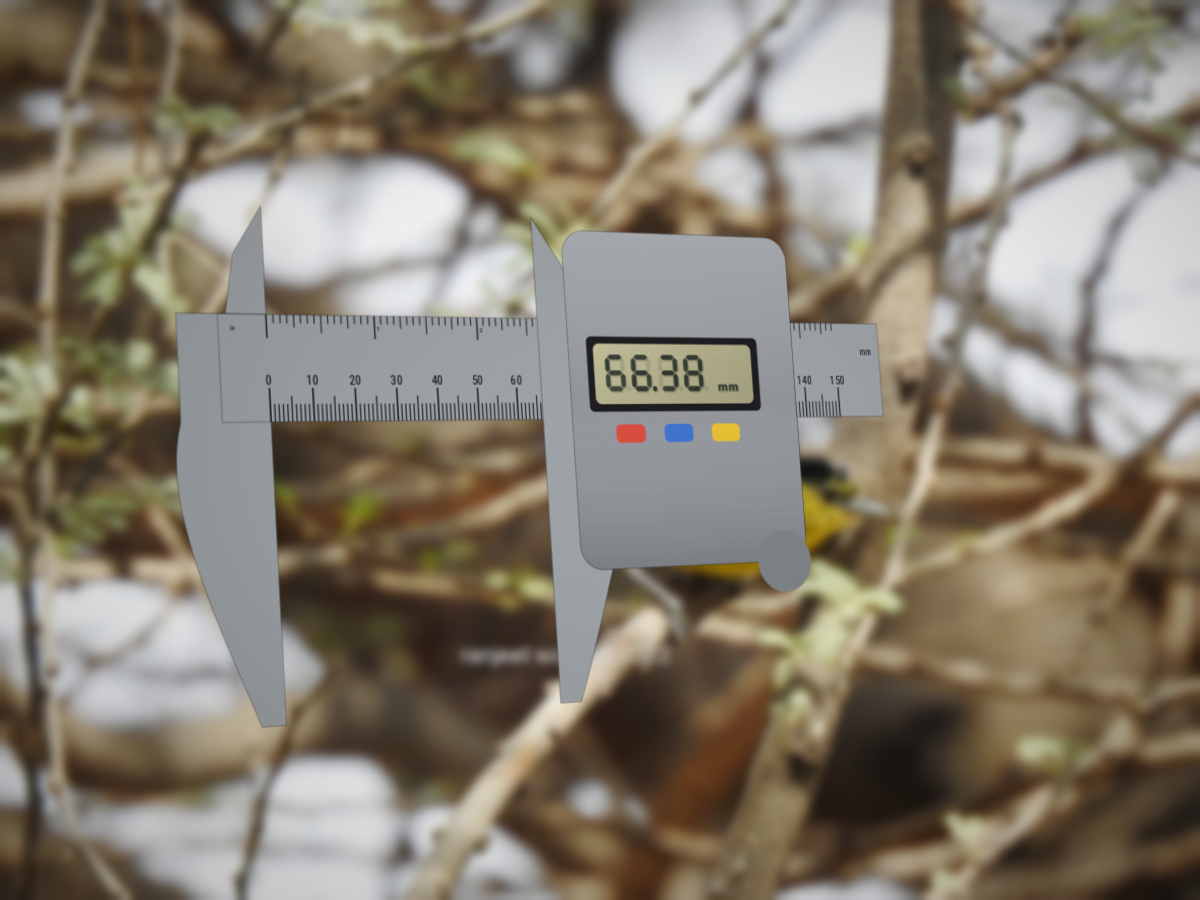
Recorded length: mm 66.38
